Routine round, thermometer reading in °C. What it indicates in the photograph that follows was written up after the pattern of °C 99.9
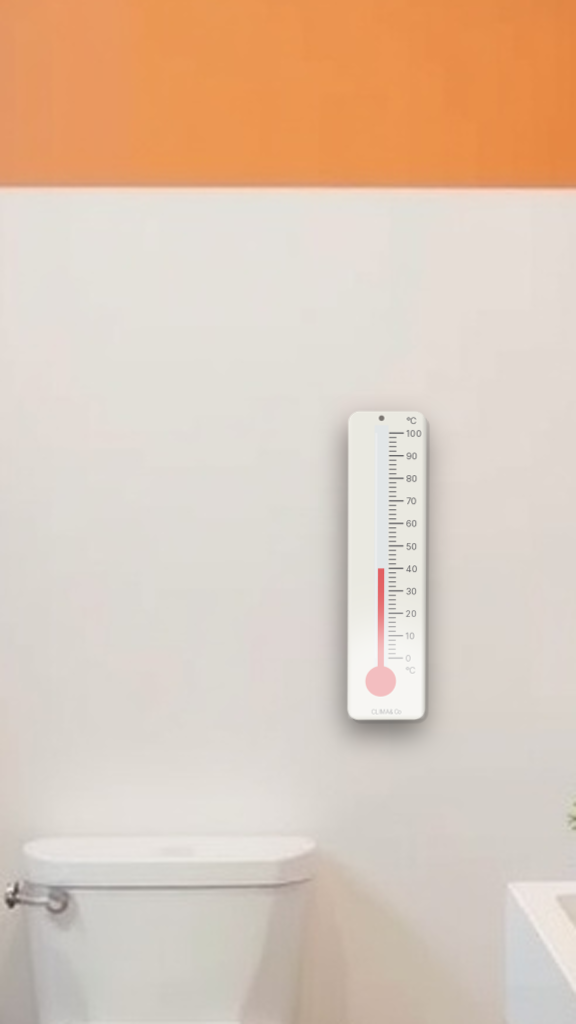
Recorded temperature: °C 40
